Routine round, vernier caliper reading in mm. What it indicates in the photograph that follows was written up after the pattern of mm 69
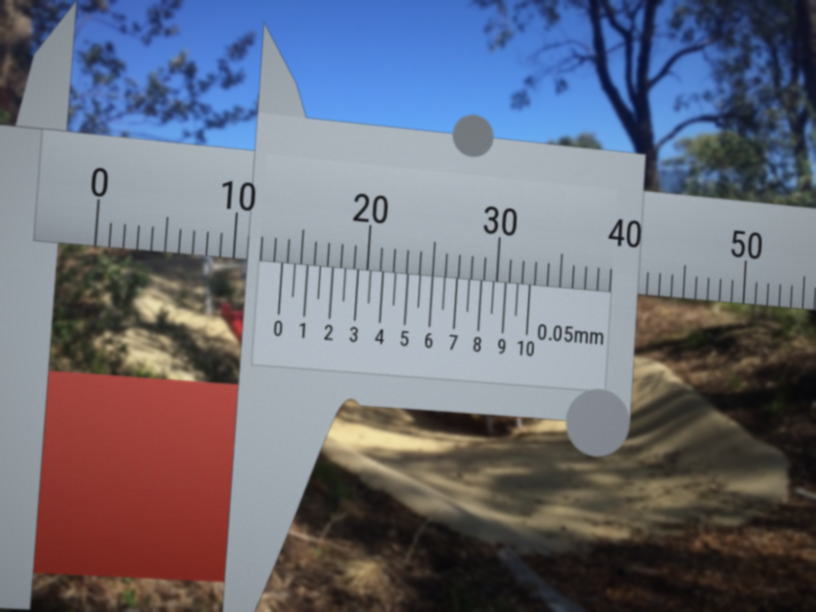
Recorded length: mm 13.6
